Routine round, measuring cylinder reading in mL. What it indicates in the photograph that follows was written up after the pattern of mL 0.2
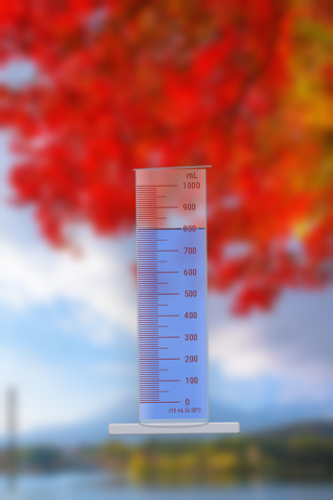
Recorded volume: mL 800
